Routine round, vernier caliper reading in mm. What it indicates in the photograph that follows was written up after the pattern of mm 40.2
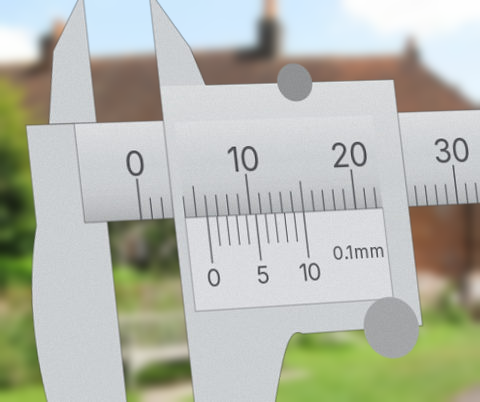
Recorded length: mm 6.0
